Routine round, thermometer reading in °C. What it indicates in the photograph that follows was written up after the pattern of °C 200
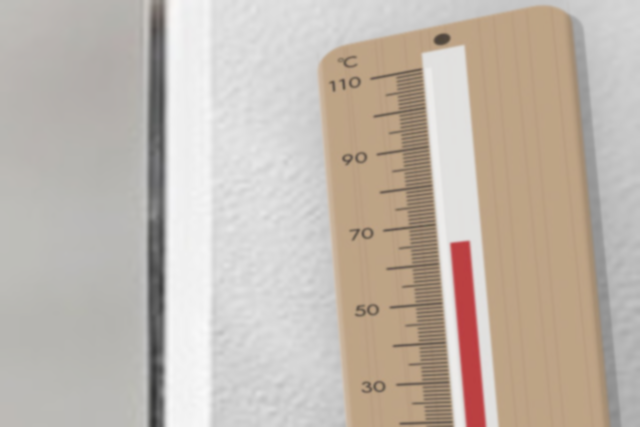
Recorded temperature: °C 65
